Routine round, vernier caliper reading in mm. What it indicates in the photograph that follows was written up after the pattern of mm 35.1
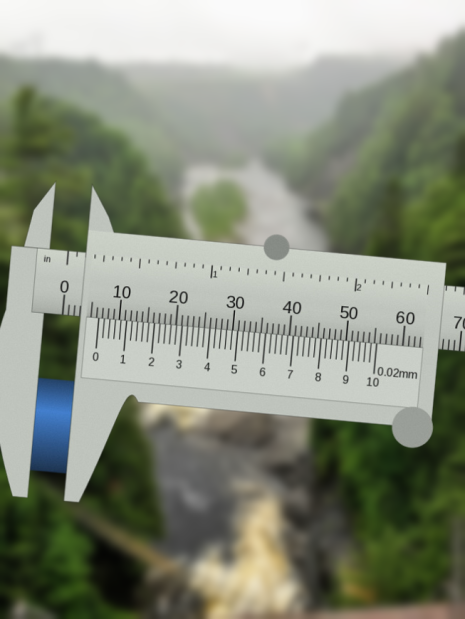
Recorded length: mm 6.4
